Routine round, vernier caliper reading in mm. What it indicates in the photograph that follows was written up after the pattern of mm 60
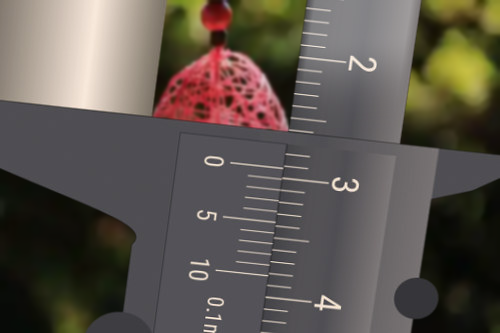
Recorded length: mm 29.2
